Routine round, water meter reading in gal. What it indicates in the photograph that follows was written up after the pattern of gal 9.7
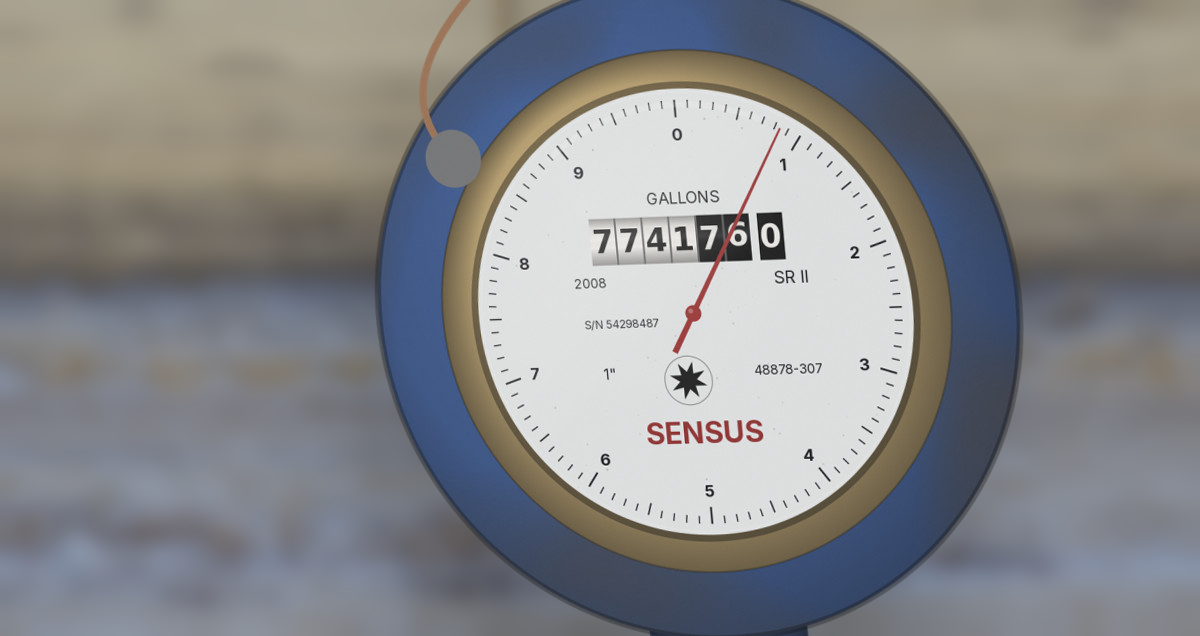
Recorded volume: gal 7741760.8
